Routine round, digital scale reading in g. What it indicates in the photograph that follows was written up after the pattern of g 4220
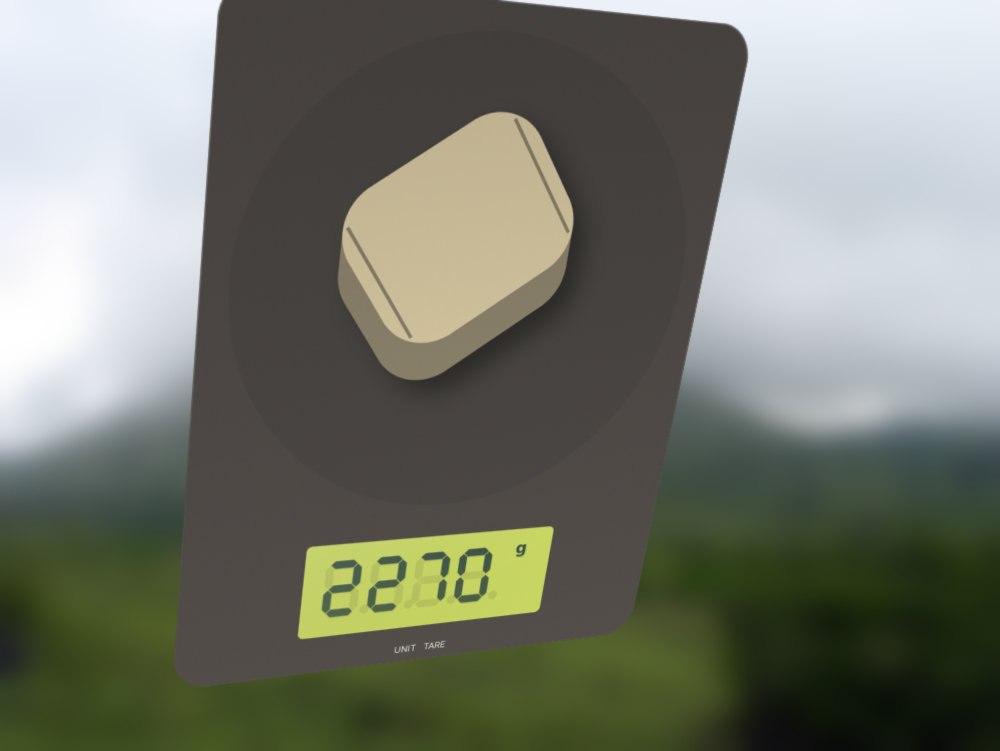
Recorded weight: g 2270
